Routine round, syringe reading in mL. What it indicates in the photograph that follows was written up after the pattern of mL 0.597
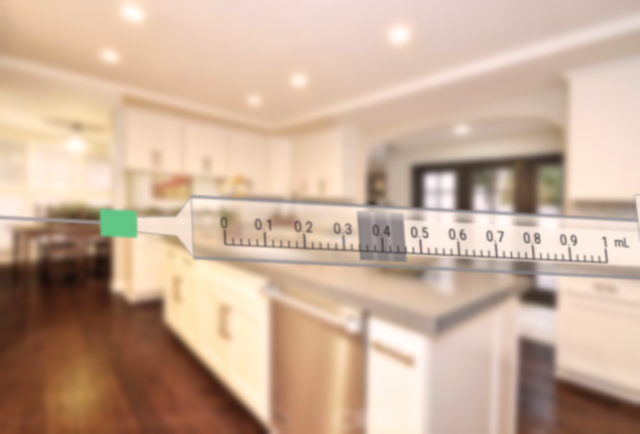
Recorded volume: mL 0.34
